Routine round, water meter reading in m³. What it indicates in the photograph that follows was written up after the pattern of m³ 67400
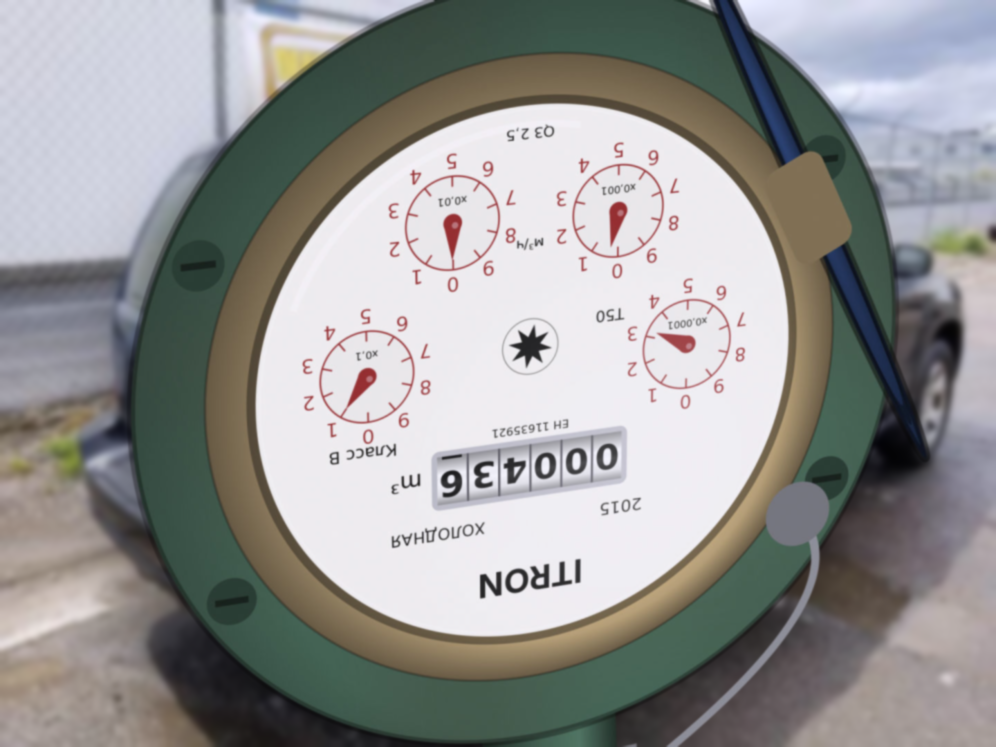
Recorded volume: m³ 436.1003
